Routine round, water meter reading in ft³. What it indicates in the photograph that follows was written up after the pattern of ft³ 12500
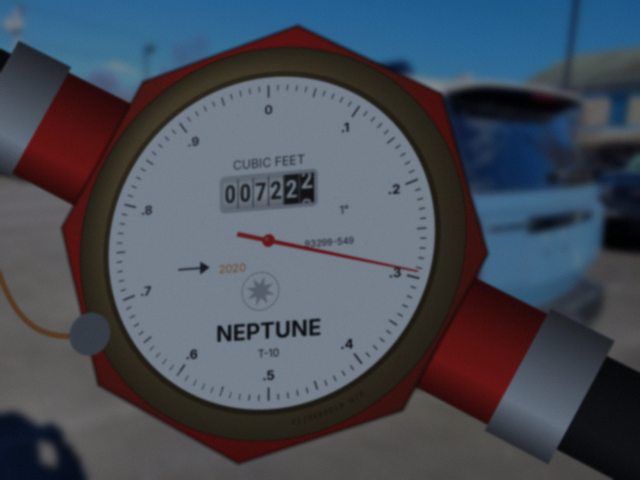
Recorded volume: ft³ 7222.29
